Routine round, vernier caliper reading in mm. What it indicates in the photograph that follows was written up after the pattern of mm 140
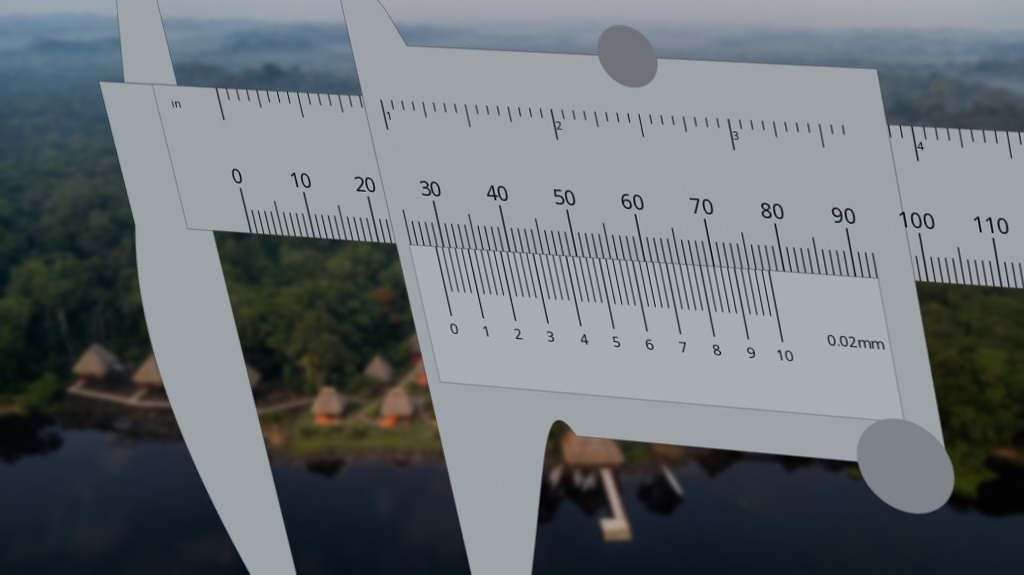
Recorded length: mm 28.8
